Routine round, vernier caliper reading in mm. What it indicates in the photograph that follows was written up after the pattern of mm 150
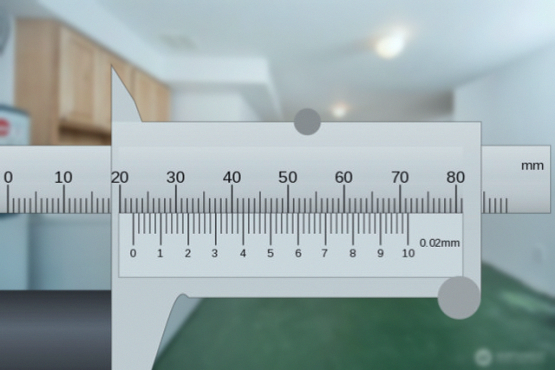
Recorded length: mm 22.4
